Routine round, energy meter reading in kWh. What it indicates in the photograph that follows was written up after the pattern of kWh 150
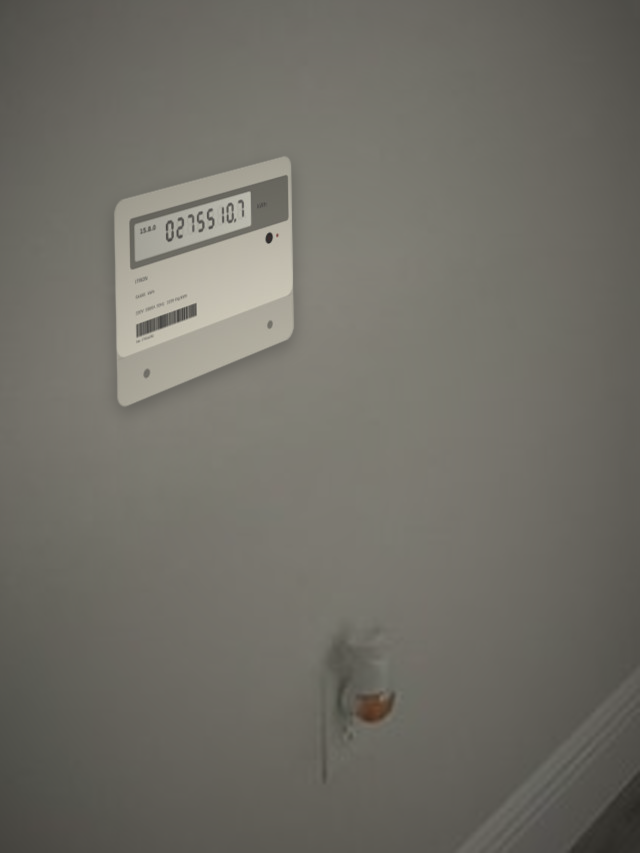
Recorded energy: kWh 275510.7
